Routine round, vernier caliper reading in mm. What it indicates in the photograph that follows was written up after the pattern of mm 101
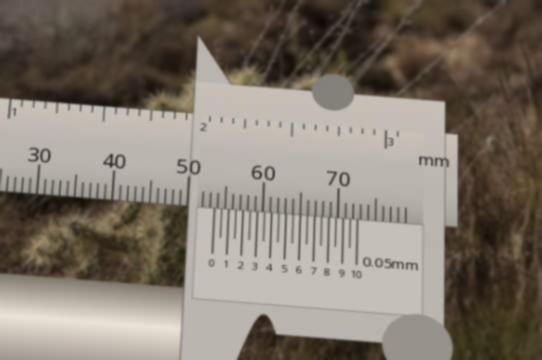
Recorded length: mm 53.6
